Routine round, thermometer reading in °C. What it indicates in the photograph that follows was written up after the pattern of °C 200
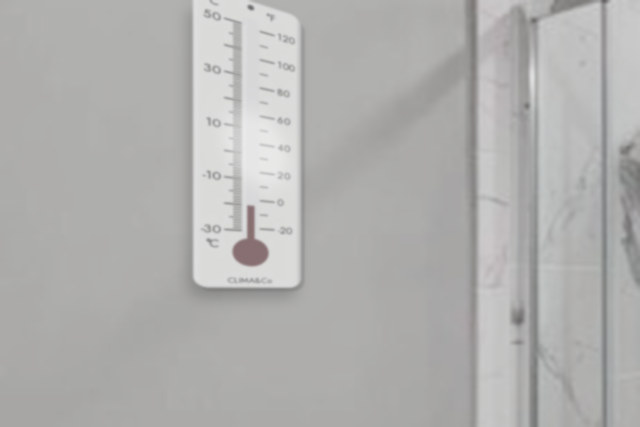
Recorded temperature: °C -20
